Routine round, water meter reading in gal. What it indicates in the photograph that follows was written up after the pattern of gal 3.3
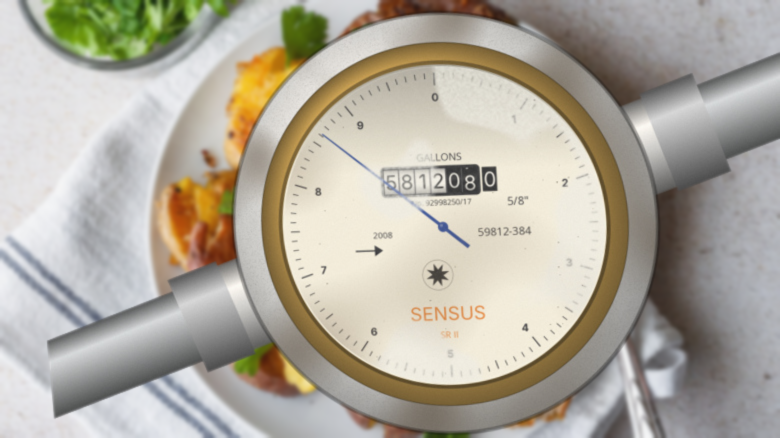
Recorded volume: gal 5812078.6
